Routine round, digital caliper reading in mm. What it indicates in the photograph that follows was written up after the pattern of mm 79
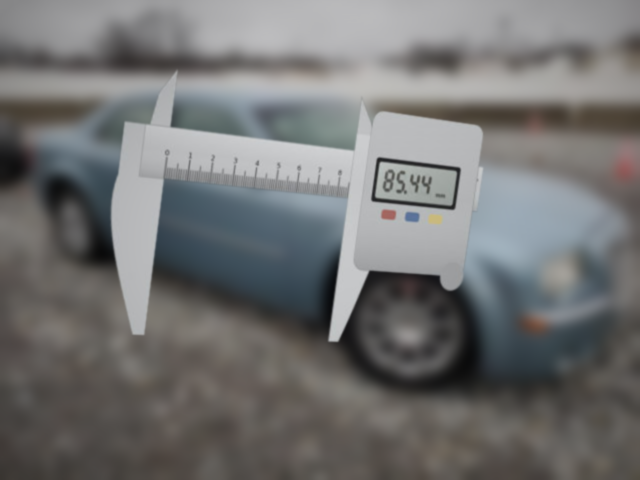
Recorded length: mm 85.44
